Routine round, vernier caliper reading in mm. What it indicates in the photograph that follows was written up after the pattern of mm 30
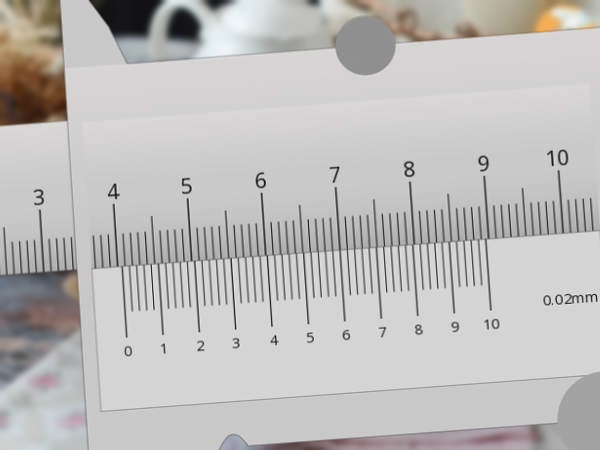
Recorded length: mm 40.6
